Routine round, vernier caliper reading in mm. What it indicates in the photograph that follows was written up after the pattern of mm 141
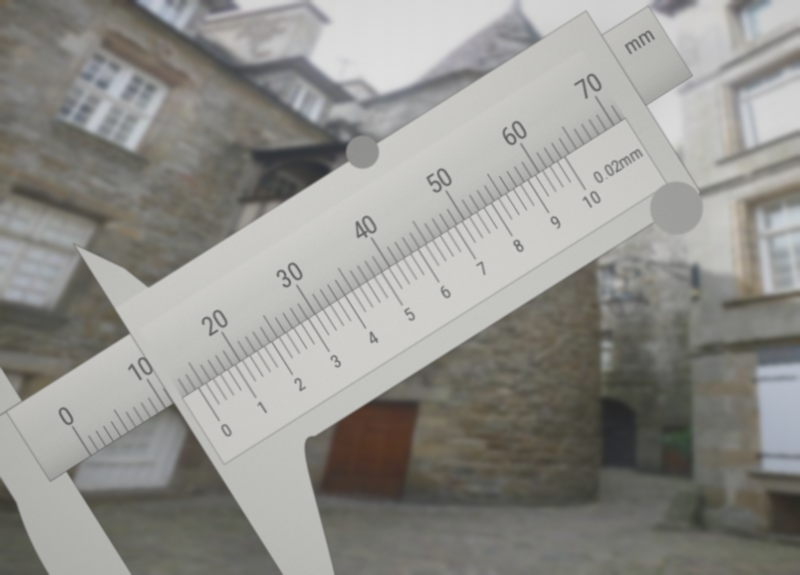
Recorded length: mm 14.4
